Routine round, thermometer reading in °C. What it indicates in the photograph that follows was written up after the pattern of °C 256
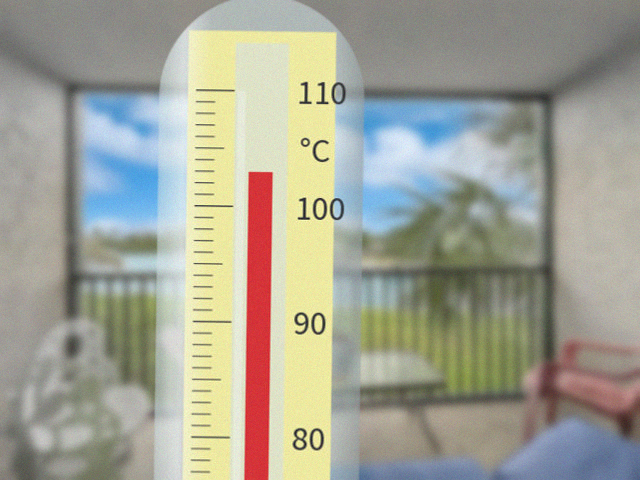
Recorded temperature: °C 103
